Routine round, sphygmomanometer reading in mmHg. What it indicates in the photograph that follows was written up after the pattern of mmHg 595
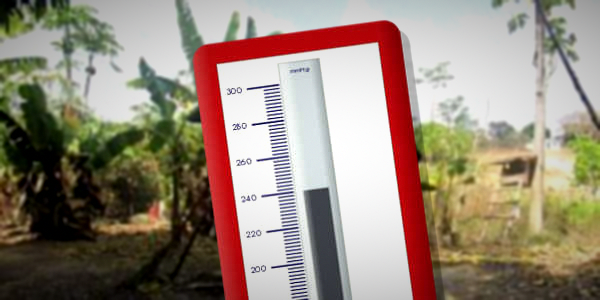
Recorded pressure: mmHg 240
